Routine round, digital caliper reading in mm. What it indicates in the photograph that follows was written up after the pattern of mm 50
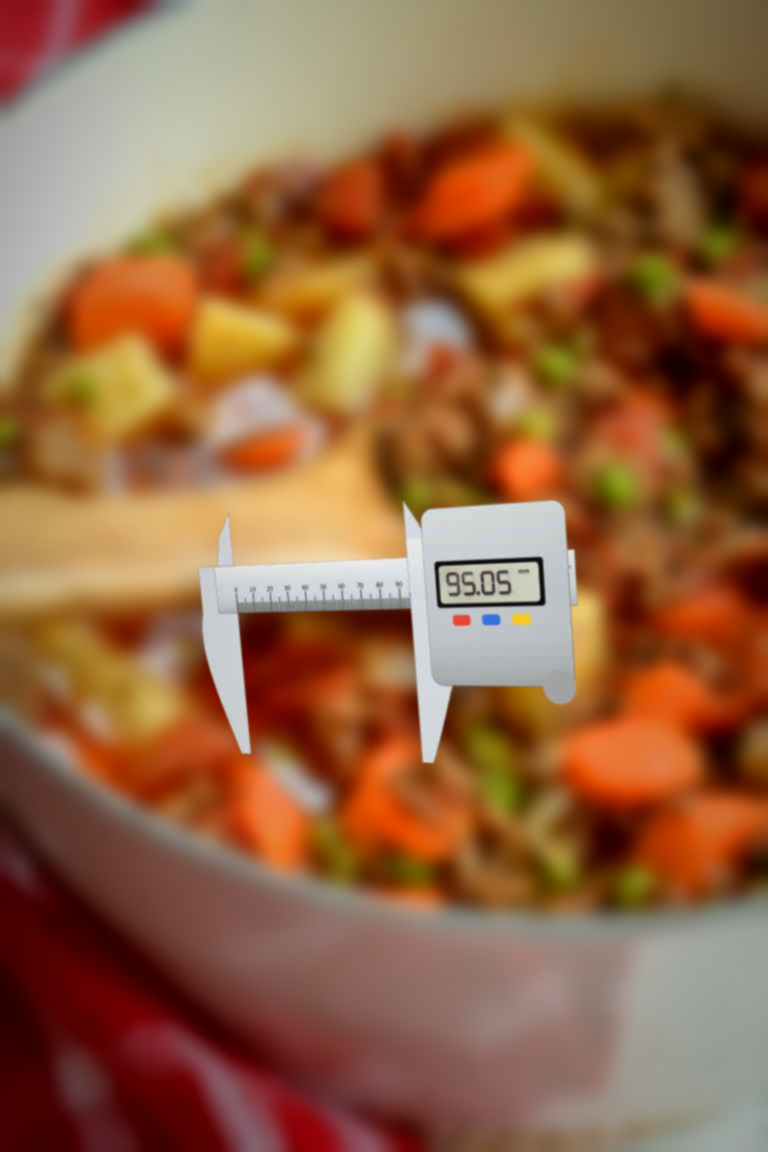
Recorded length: mm 95.05
